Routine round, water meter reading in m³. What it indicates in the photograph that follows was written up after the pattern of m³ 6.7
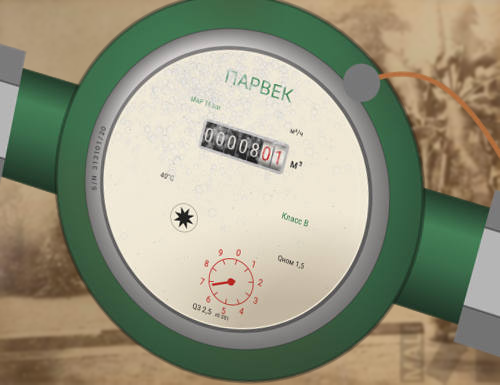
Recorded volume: m³ 8.016
